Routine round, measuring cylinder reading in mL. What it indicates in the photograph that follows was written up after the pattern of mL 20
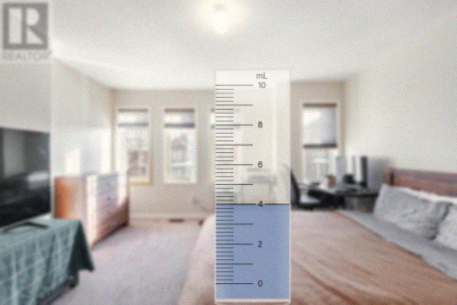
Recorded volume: mL 4
